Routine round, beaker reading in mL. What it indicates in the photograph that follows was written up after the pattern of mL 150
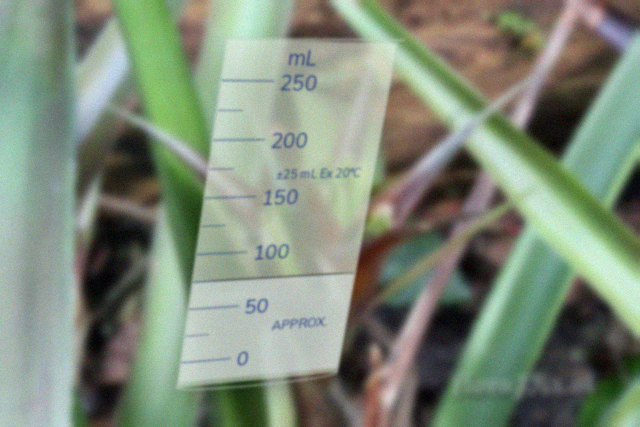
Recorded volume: mL 75
